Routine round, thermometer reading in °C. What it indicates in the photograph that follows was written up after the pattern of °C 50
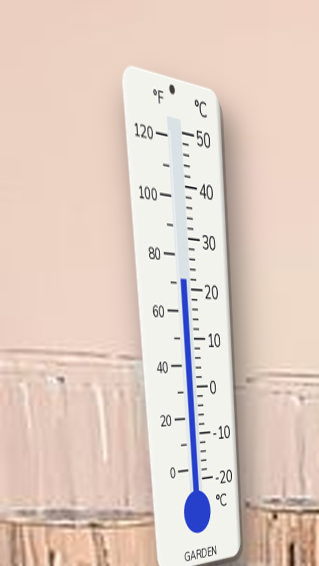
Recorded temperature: °C 22
